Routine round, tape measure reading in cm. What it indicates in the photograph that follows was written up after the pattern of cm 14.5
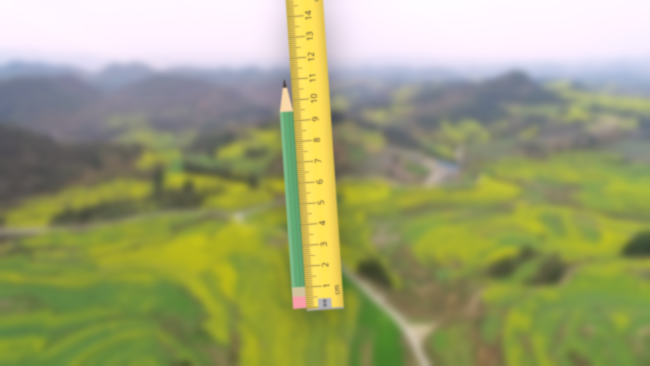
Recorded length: cm 11
